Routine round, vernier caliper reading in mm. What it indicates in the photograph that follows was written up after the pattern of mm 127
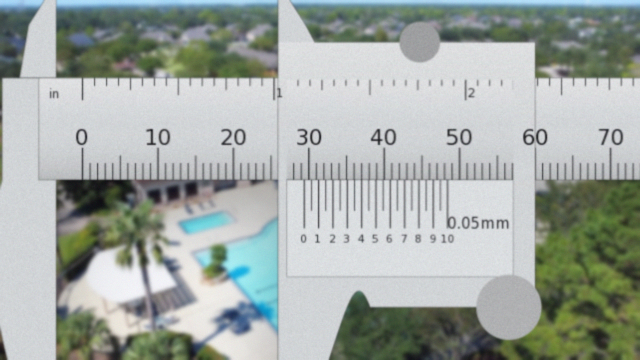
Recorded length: mm 29.4
